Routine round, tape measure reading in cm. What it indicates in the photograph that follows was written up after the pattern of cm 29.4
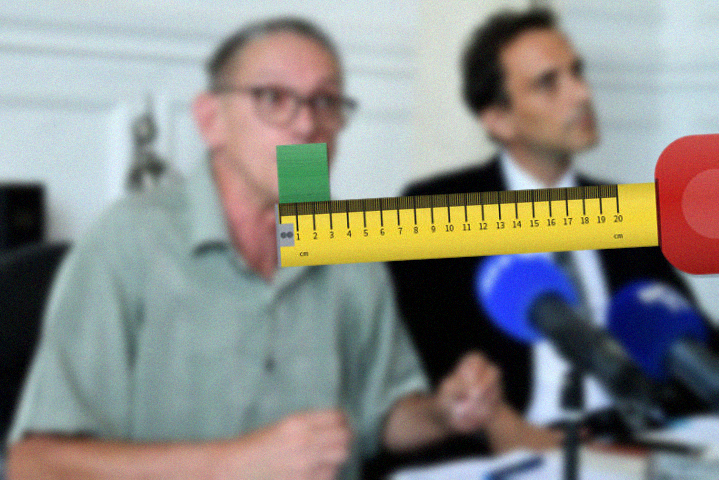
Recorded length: cm 3
